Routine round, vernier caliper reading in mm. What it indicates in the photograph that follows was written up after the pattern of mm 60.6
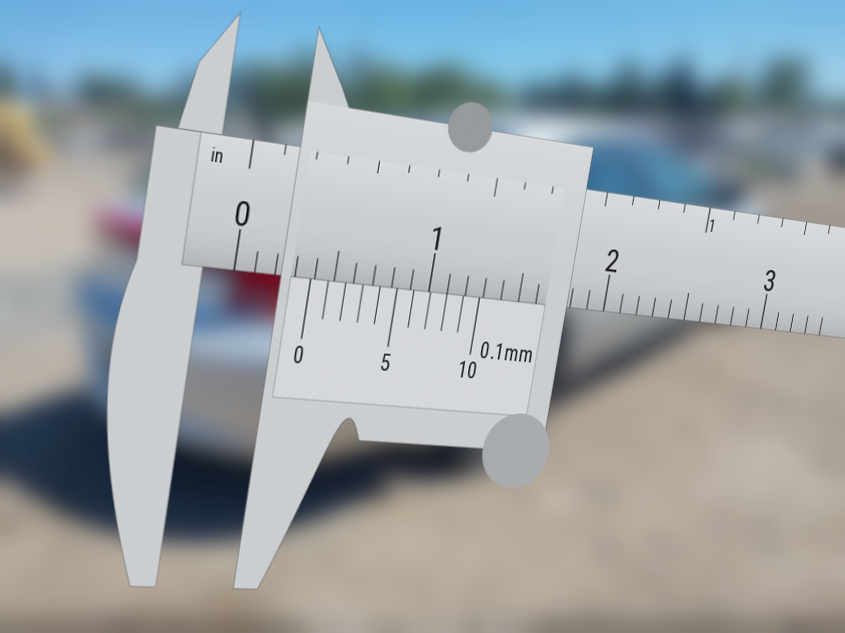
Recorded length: mm 3.8
